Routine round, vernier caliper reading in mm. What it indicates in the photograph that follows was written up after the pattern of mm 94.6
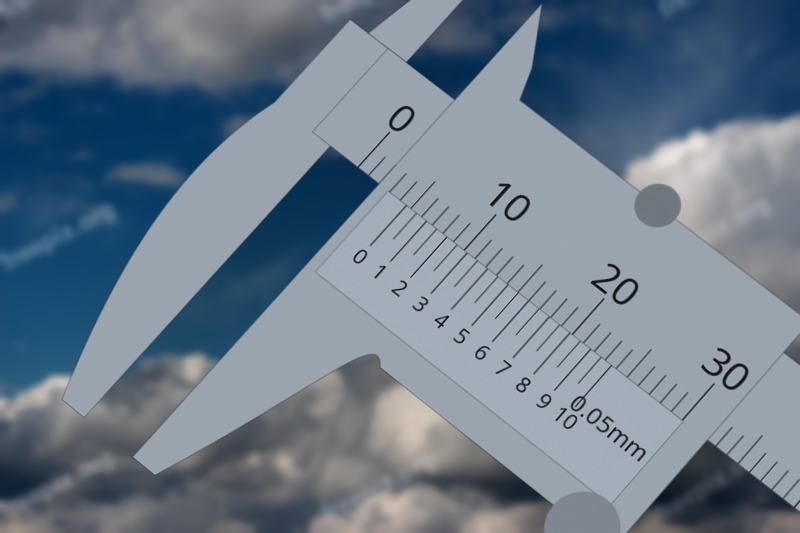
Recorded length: mm 4.6
